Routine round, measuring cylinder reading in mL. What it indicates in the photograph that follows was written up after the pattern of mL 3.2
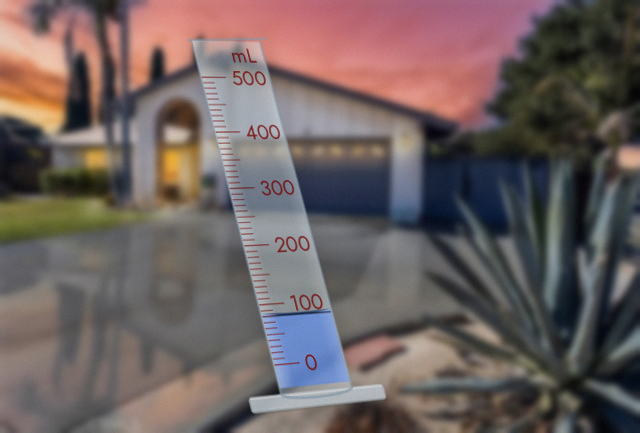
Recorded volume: mL 80
